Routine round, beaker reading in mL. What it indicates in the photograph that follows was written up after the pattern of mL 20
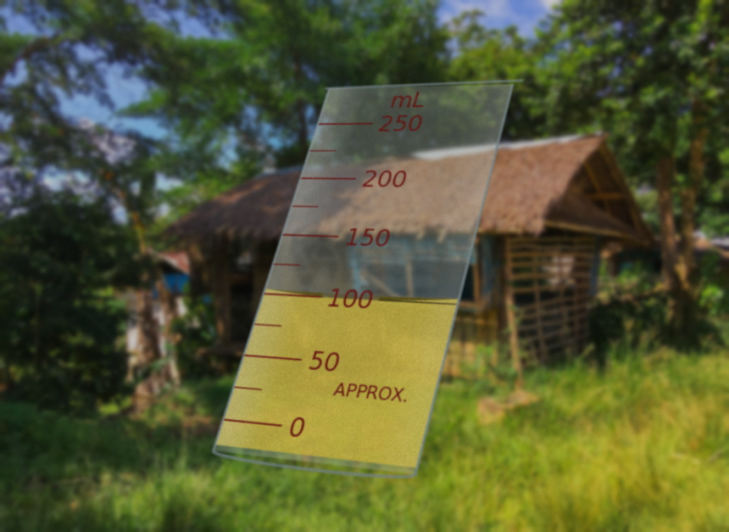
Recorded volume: mL 100
